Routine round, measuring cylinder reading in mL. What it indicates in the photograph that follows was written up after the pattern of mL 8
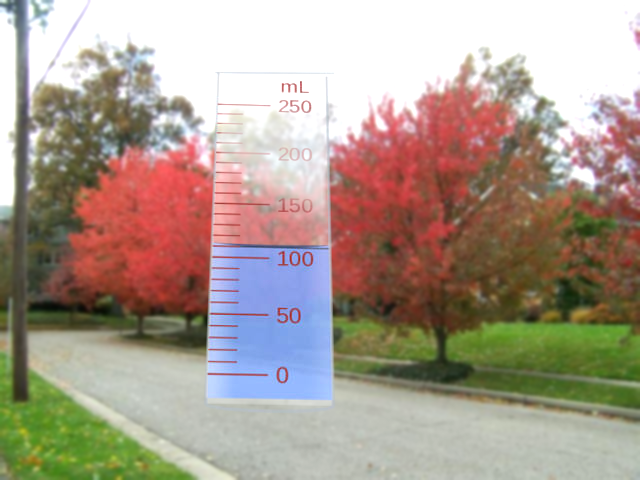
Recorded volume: mL 110
